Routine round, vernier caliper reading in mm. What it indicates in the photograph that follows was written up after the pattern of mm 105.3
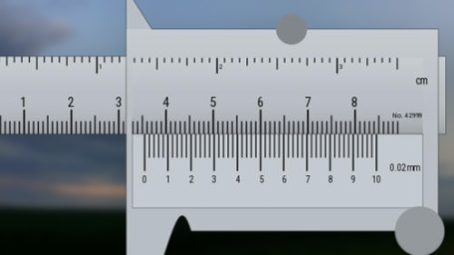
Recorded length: mm 35.5
